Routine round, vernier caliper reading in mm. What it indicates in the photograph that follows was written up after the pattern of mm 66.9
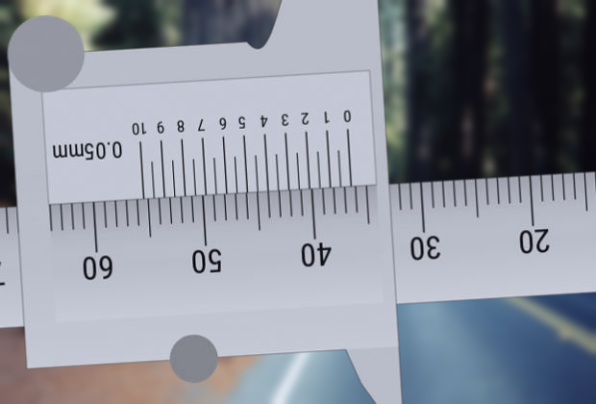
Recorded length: mm 36.4
